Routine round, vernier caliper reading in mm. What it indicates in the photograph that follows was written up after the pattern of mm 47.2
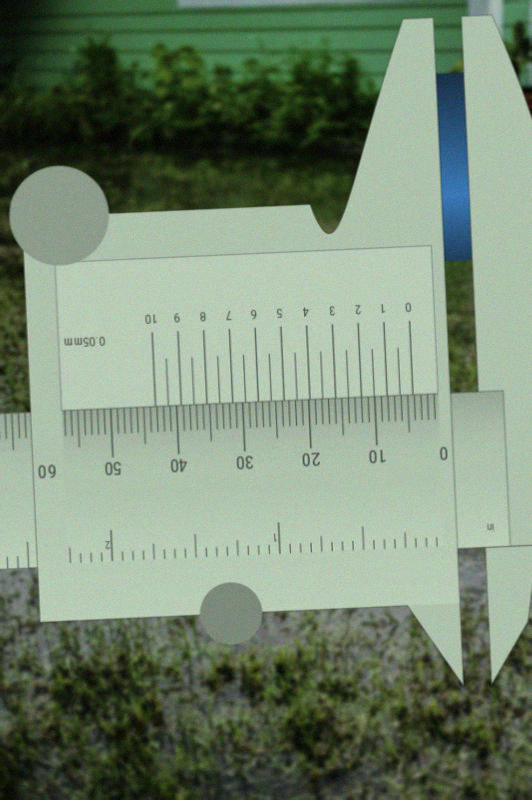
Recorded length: mm 4.2
